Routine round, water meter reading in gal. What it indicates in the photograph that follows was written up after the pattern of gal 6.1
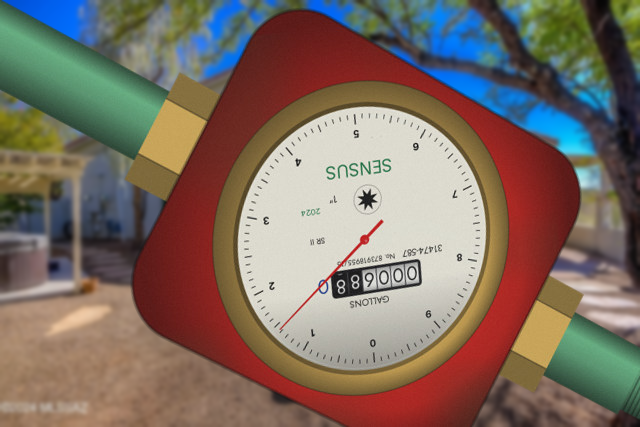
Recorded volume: gal 6881.4
